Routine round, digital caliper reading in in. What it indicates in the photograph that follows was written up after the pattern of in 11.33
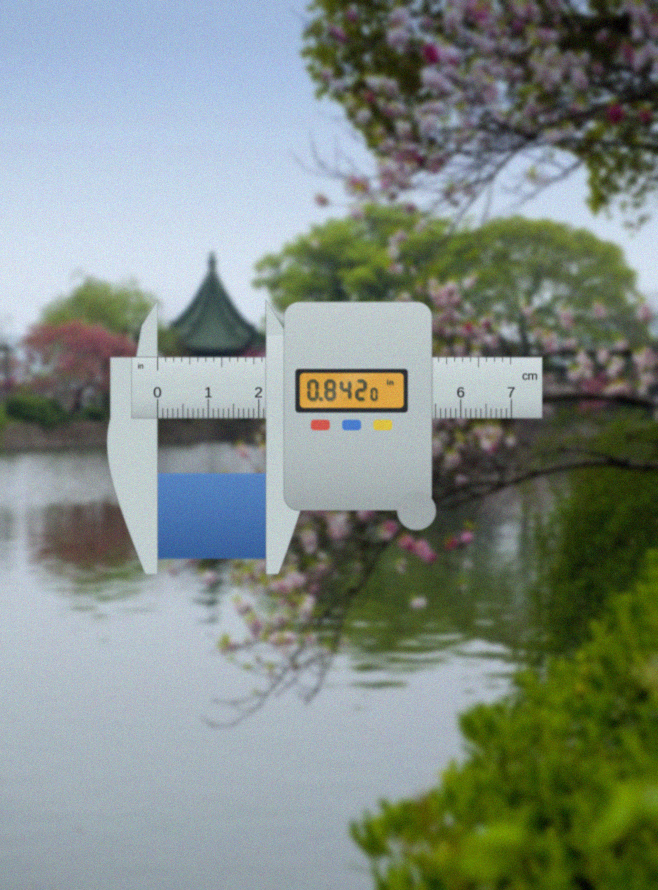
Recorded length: in 0.8420
